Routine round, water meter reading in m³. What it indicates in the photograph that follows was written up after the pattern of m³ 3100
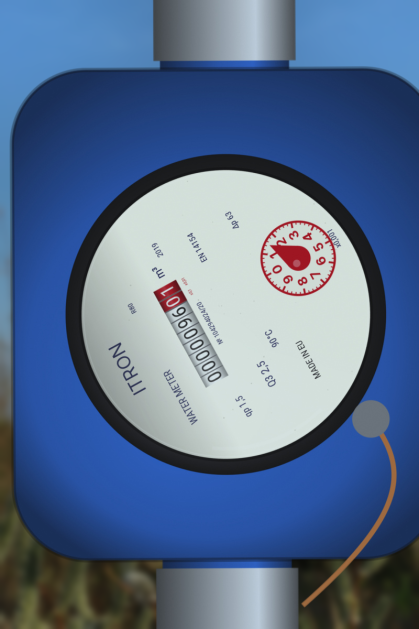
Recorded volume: m³ 96.011
